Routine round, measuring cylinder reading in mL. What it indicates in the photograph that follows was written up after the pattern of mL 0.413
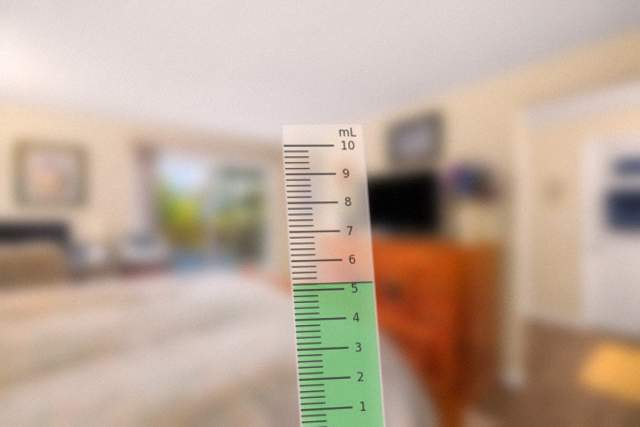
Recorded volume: mL 5.2
